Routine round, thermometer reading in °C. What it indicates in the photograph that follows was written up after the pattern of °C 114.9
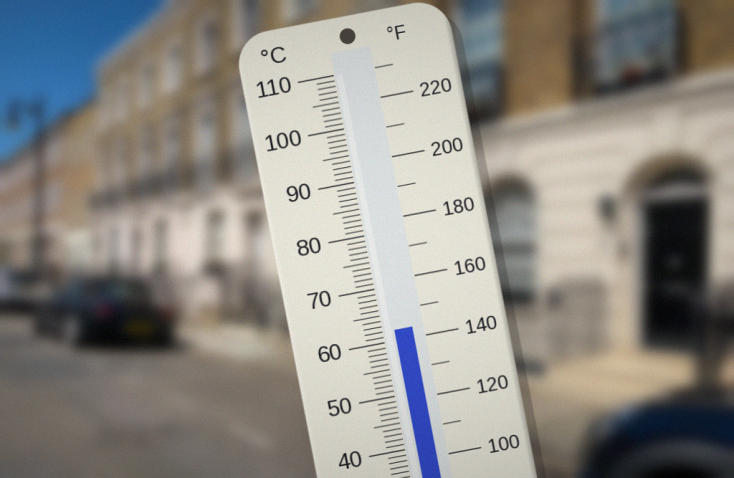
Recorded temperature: °C 62
